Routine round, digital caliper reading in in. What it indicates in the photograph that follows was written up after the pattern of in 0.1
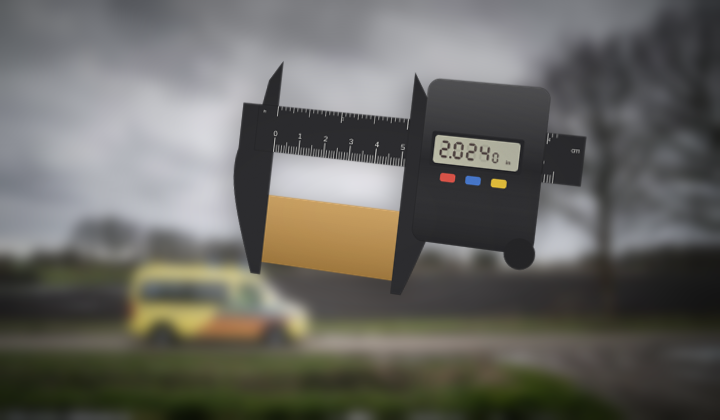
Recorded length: in 2.0240
